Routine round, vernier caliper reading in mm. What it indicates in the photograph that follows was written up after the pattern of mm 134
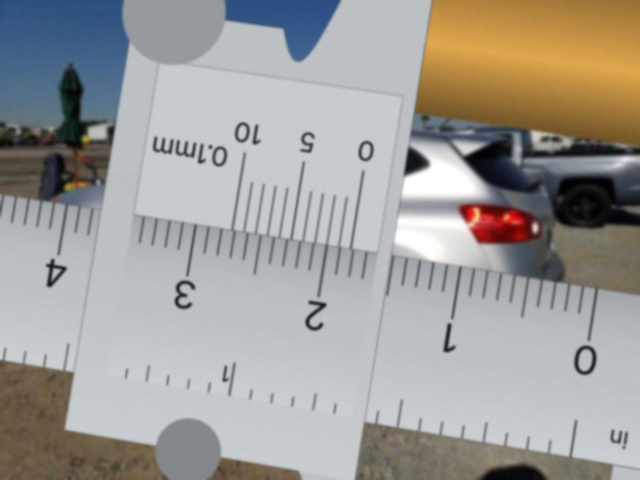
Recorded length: mm 18.2
